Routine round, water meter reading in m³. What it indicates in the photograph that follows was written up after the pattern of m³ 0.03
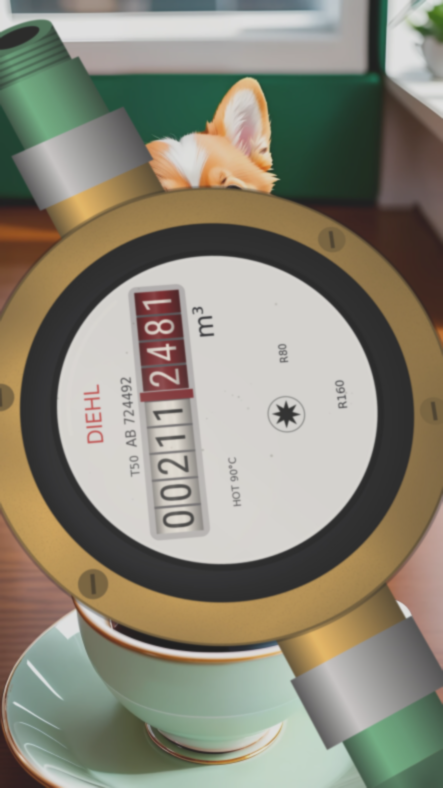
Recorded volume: m³ 211.2481
